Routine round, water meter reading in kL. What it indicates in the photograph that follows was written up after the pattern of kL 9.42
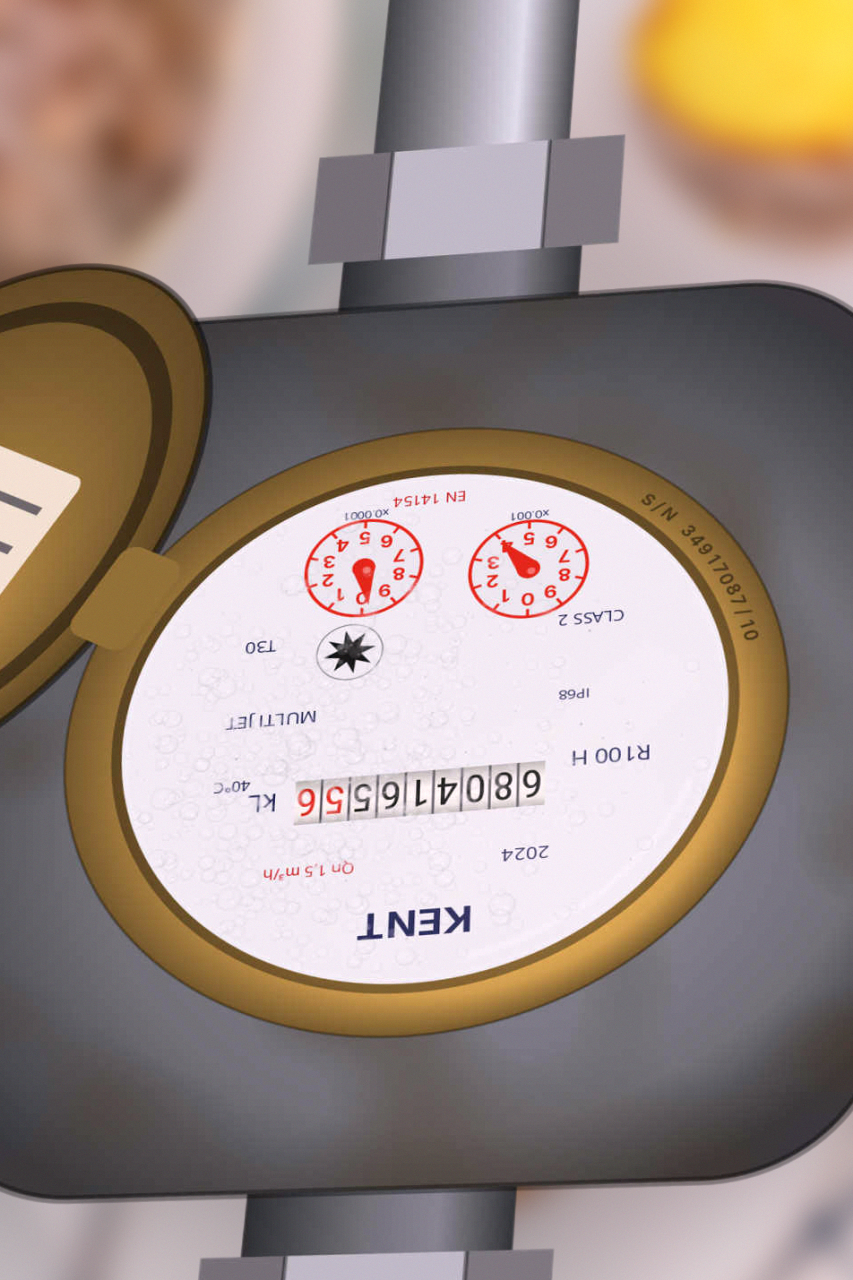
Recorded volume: kL 6804165.5639
